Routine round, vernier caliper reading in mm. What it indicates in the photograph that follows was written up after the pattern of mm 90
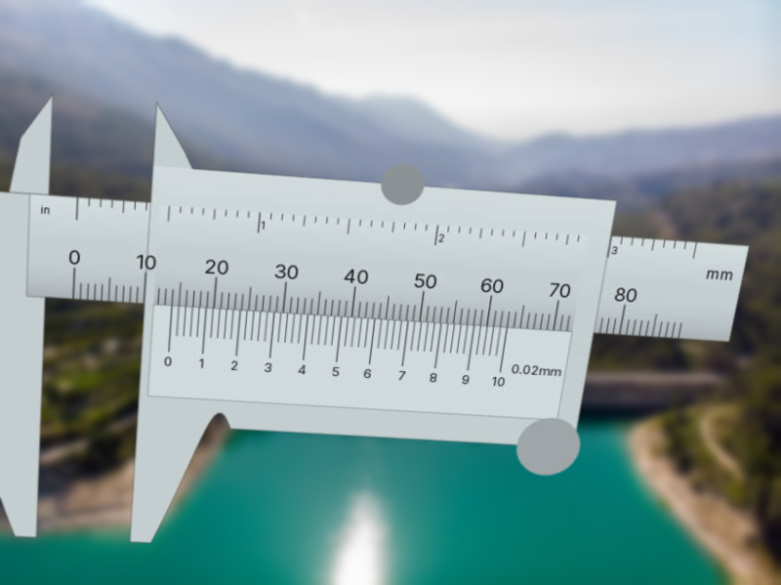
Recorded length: mm 14.0
